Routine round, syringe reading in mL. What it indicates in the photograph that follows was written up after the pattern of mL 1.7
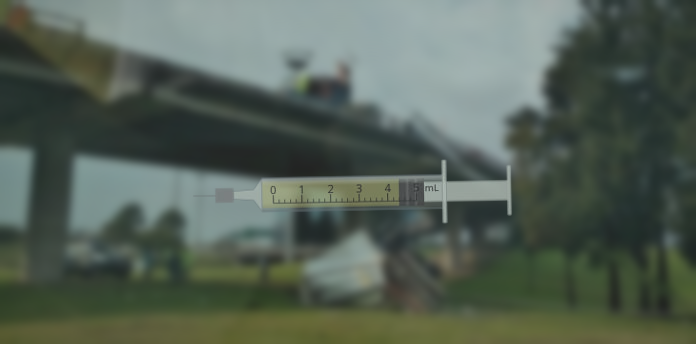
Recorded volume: mL 4.4
